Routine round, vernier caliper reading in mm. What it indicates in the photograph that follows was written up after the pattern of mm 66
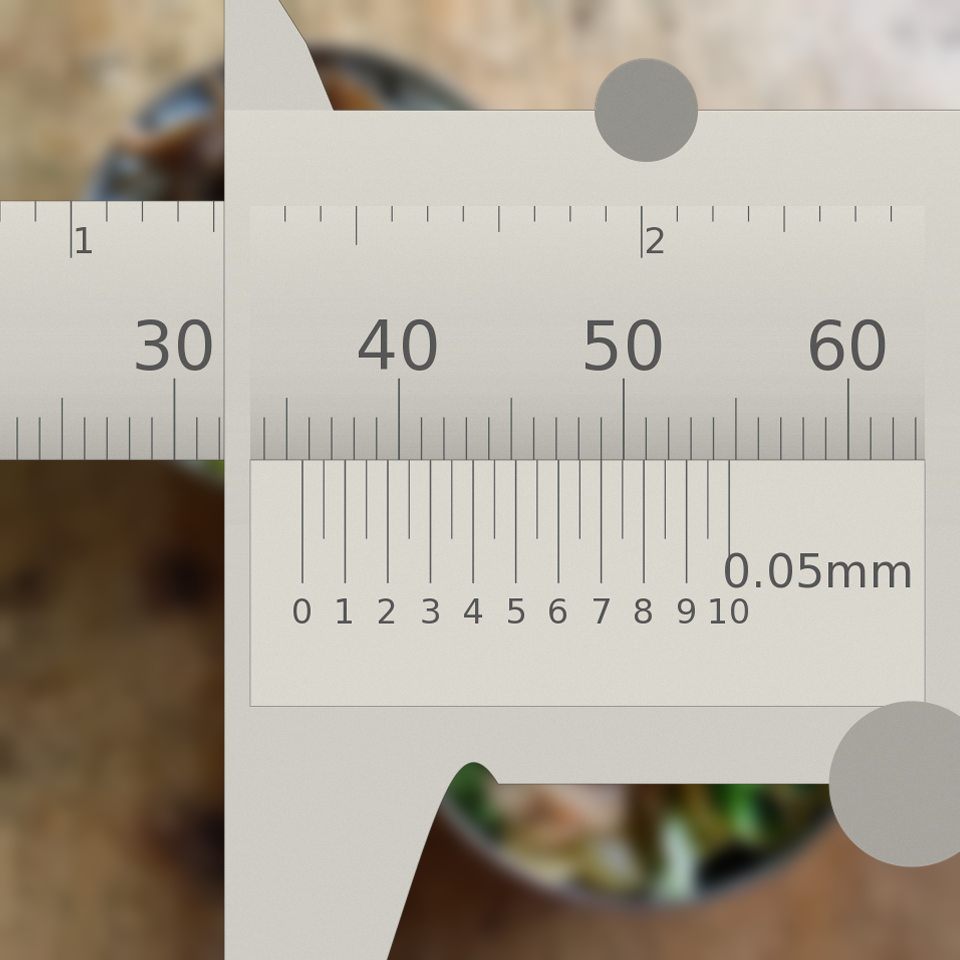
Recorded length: mm 35.70
